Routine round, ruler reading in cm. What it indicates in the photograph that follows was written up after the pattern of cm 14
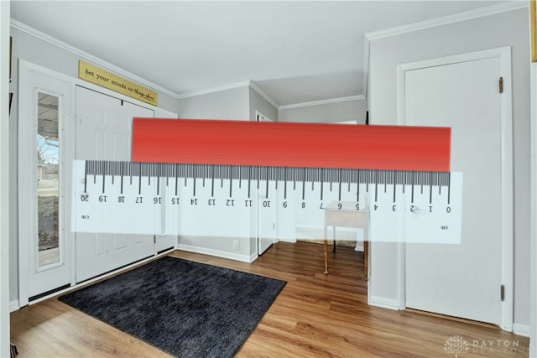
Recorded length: cm 17.5
